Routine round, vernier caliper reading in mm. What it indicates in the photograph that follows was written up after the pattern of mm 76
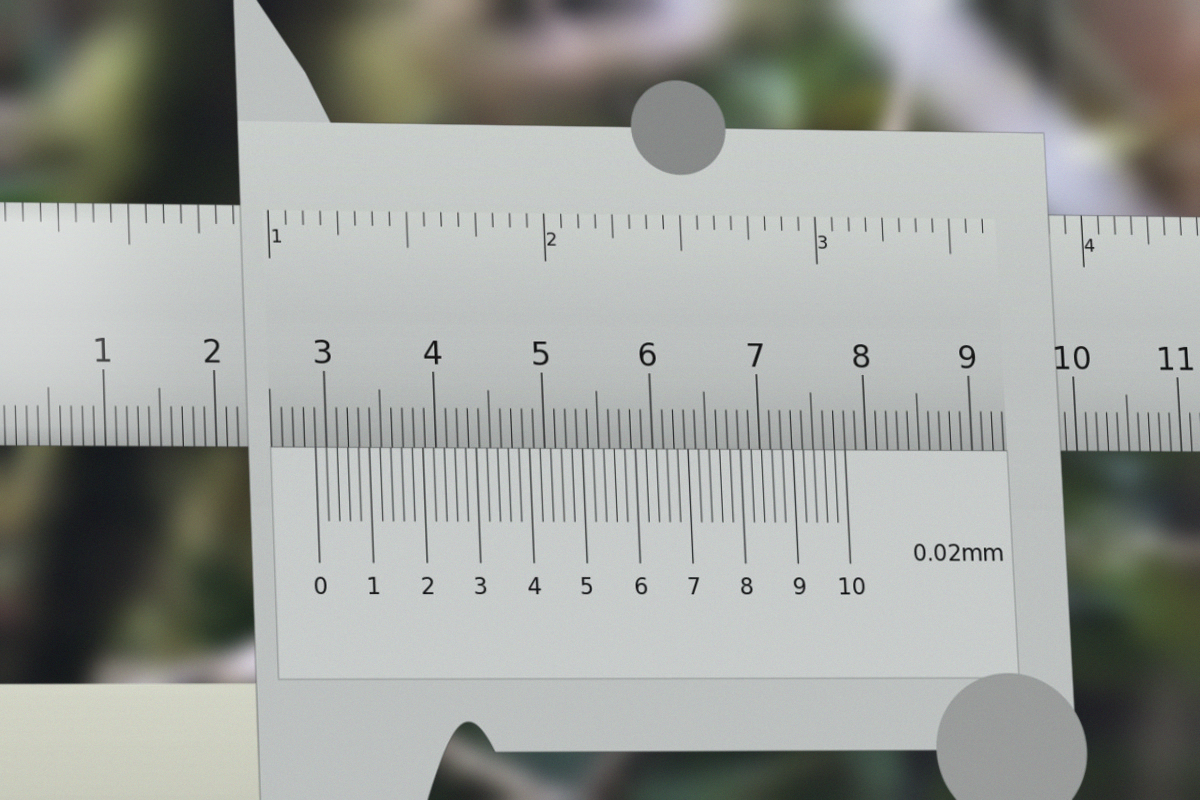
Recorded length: mm 29.0
